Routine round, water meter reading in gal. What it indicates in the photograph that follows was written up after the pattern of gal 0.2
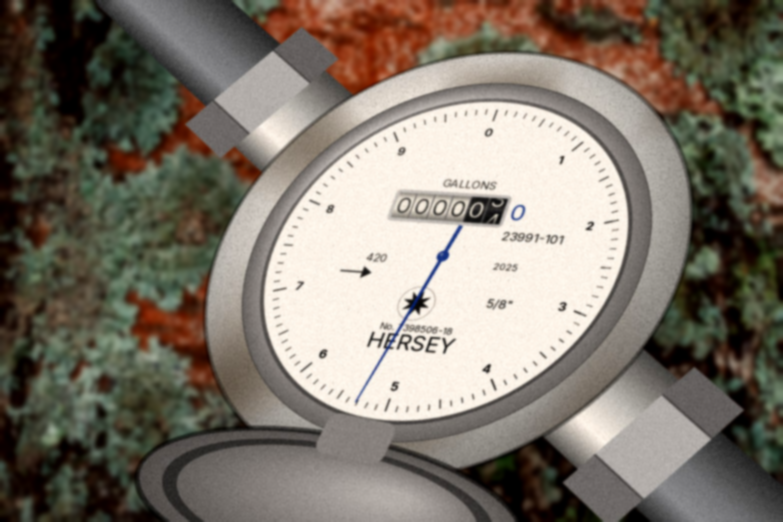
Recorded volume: gal 35.3
